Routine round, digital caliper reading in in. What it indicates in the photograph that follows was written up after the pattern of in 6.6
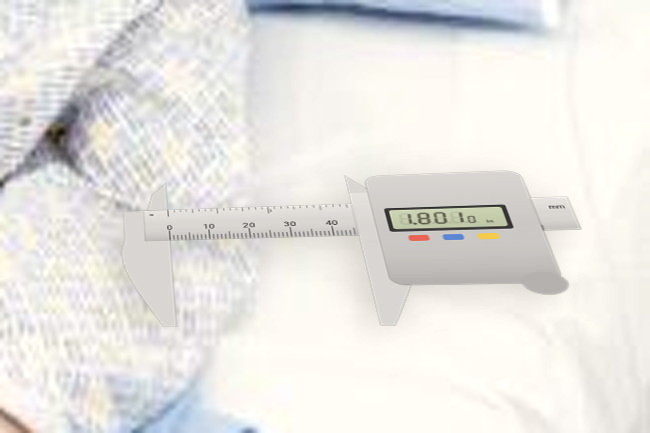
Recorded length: in 1.8010
